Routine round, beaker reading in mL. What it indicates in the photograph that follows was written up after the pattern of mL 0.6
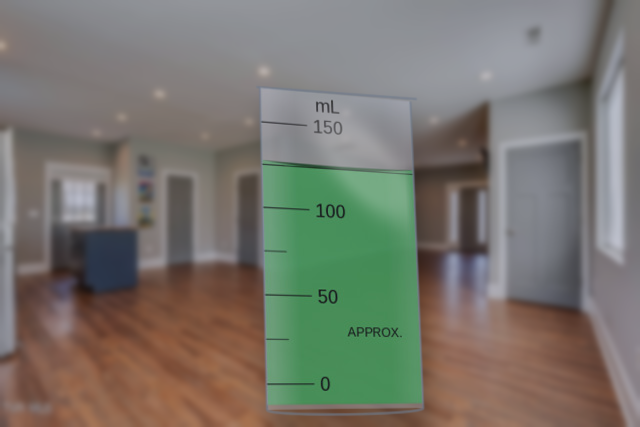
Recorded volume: mL 125
